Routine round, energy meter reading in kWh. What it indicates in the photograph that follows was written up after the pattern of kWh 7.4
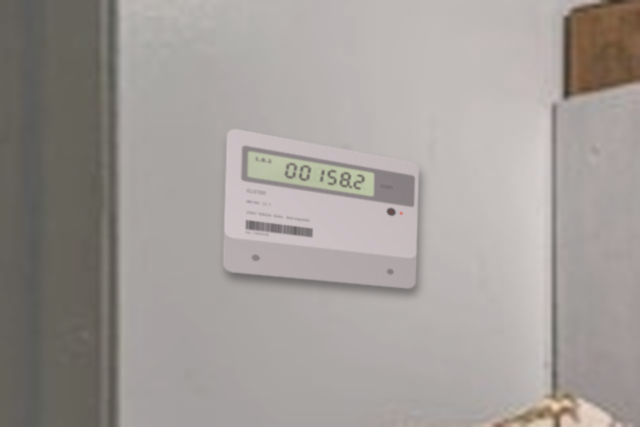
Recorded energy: kWh 158.2
